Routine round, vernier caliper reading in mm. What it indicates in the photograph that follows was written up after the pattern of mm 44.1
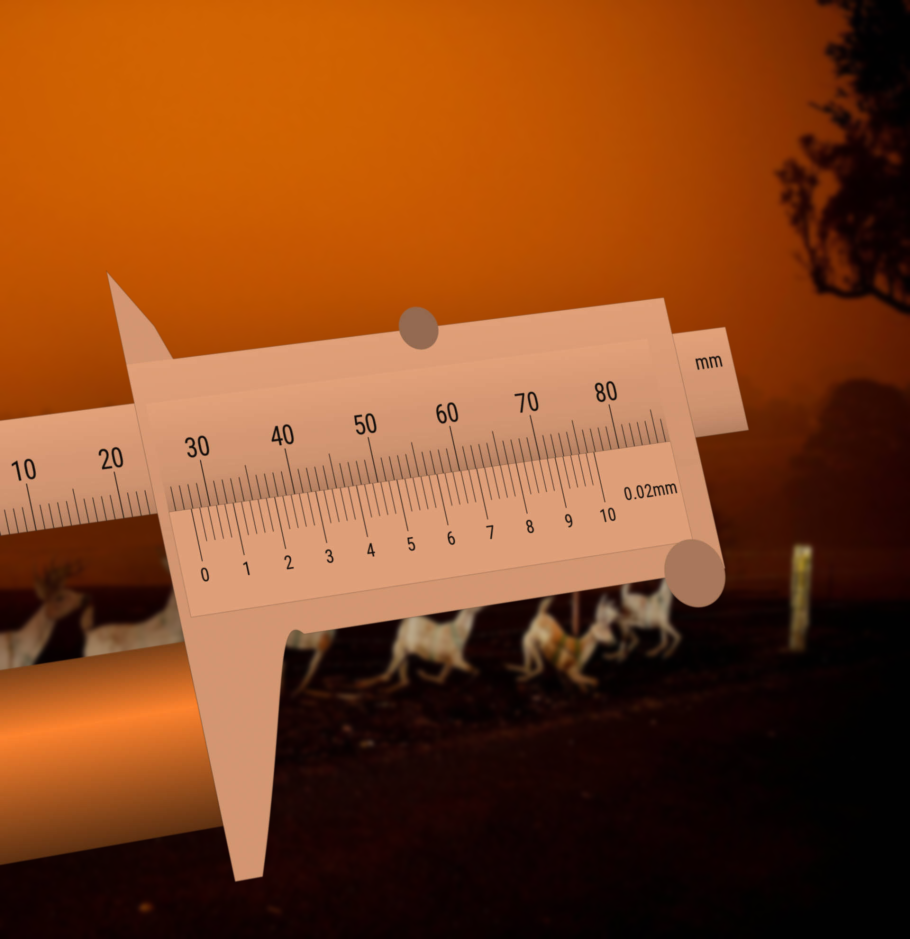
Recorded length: mm 27.8
